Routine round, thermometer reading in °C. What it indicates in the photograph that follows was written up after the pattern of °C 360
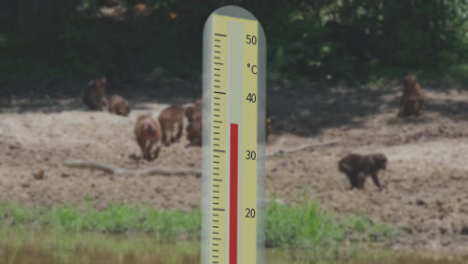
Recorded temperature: °C 35
